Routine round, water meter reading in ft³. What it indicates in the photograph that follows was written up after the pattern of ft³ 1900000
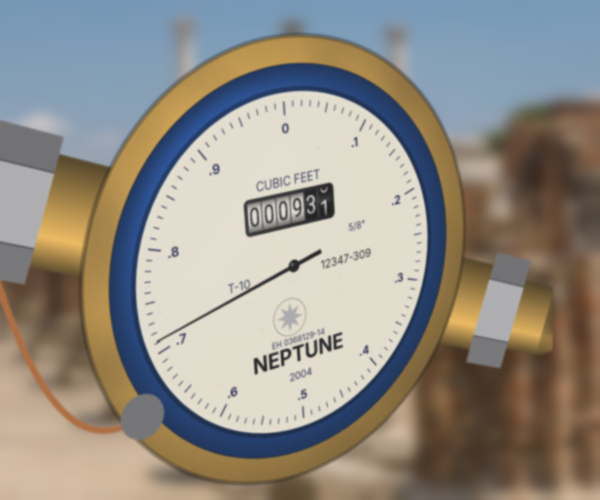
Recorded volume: ft³ 930.71
